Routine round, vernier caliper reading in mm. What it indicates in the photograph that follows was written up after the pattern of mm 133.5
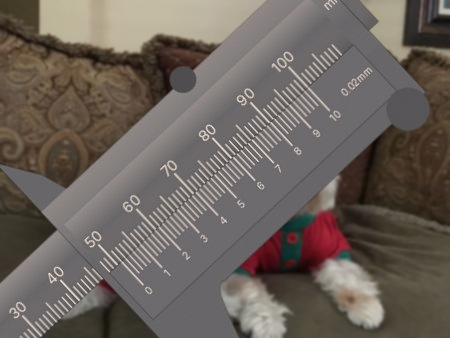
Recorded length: mm 51.0
